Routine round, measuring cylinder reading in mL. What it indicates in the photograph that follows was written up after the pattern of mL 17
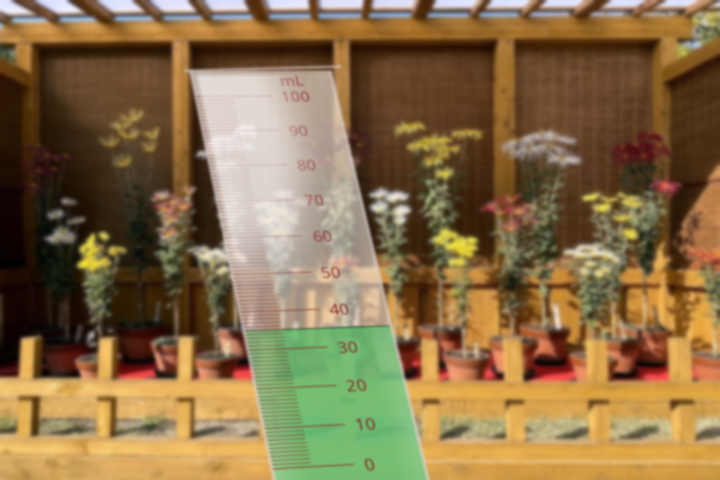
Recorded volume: mL 35
